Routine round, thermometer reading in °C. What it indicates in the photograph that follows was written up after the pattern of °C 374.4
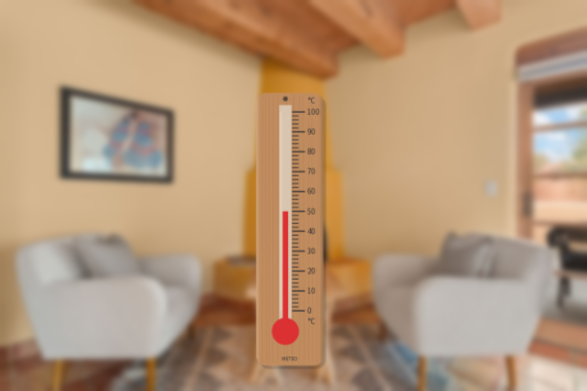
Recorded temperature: °C 50
